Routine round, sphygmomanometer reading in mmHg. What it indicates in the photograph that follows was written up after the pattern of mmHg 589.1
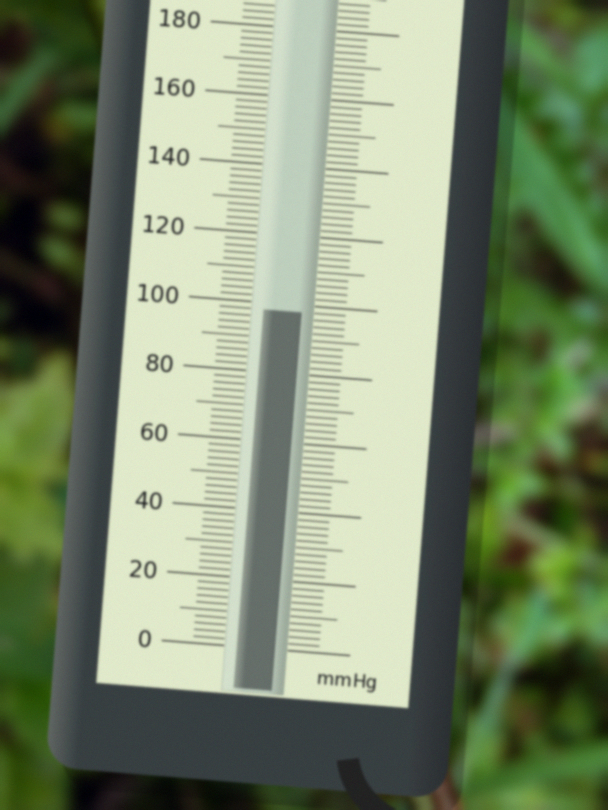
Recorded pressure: mmHg 98
